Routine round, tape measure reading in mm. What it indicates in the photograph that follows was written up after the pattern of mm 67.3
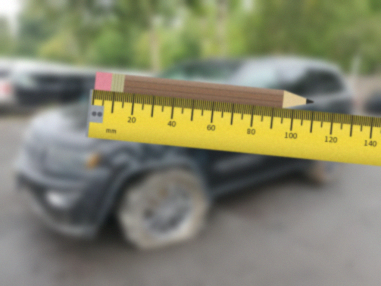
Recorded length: mm 110
